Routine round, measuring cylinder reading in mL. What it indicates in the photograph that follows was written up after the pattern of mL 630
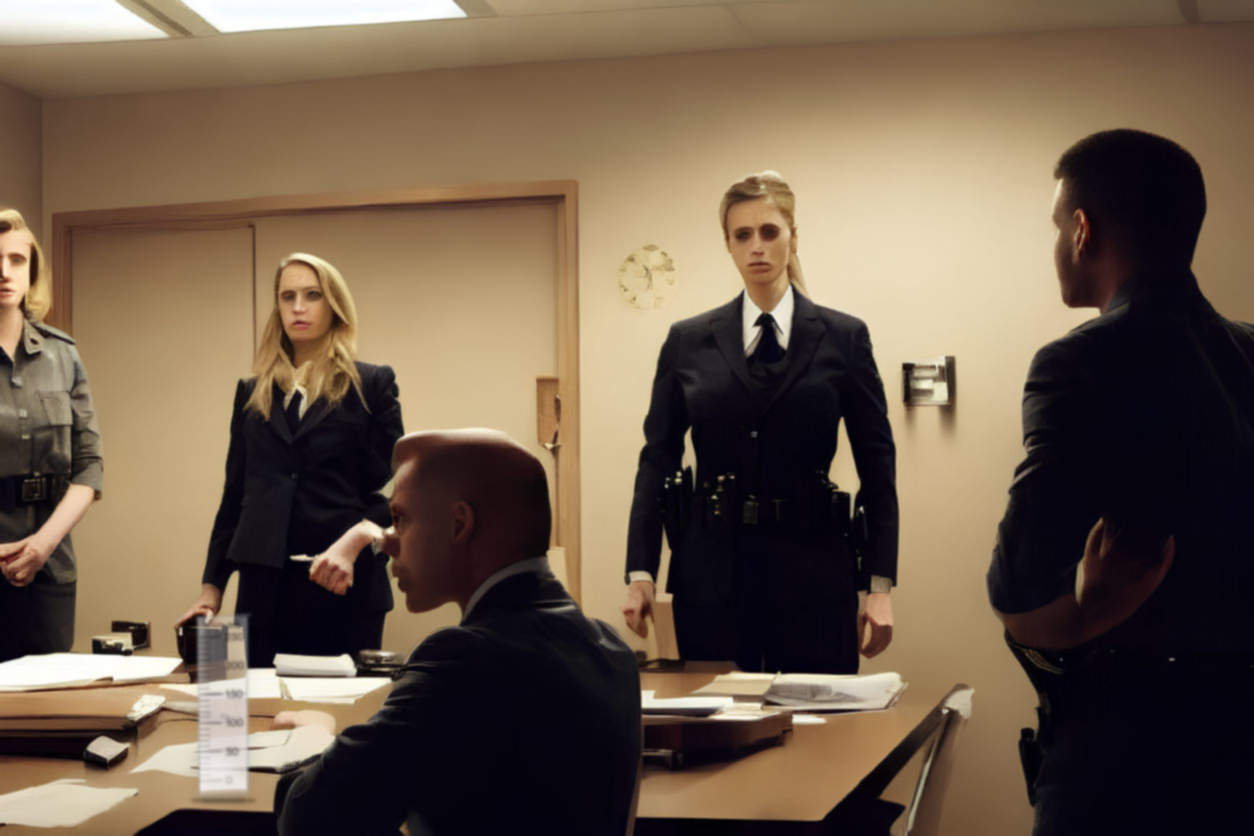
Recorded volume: mL 150
